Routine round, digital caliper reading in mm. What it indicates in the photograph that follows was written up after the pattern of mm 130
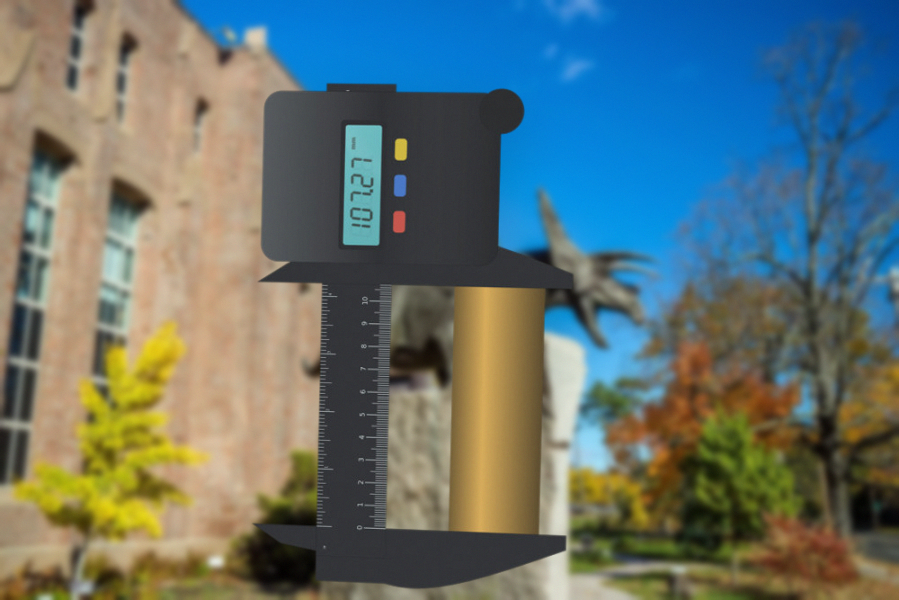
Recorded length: mm 107.27
